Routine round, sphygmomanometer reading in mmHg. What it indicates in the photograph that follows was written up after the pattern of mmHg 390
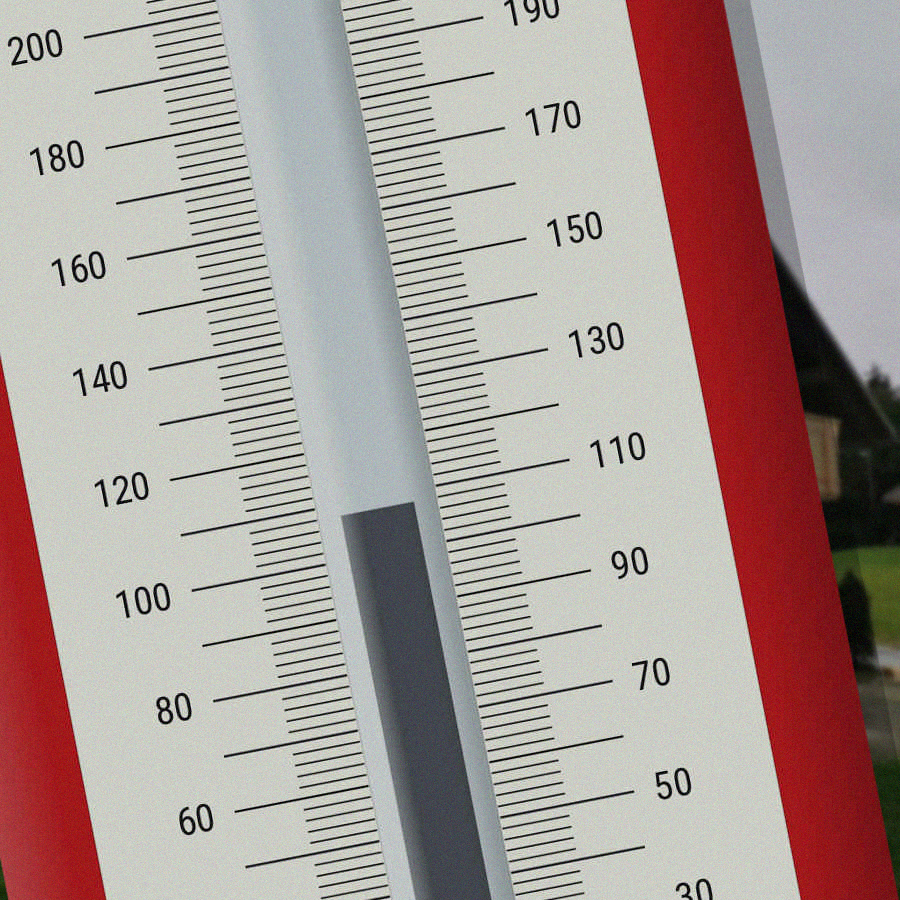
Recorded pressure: mmHg 108
